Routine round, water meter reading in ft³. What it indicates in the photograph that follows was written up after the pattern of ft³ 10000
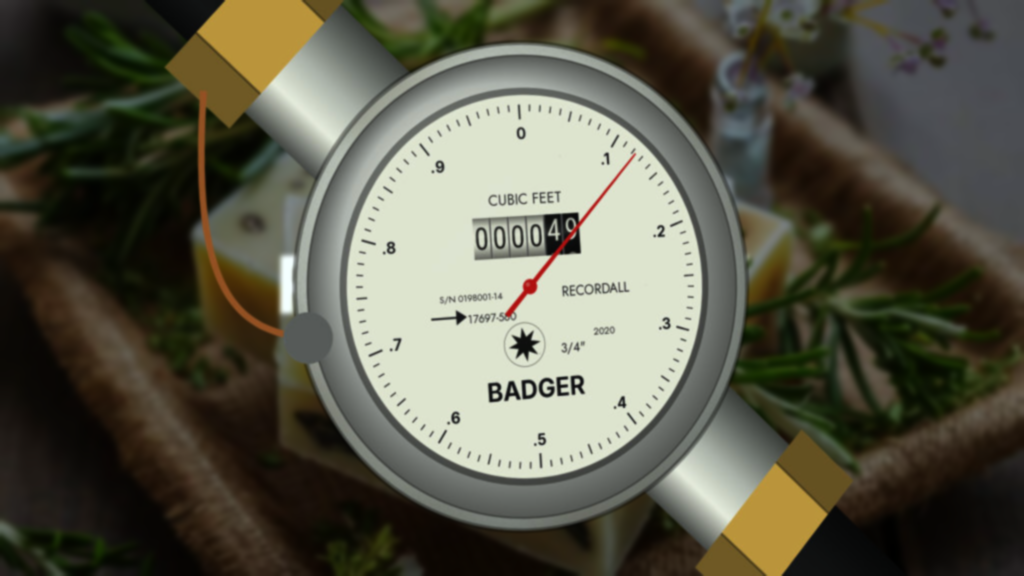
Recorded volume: ft³ 49.12
